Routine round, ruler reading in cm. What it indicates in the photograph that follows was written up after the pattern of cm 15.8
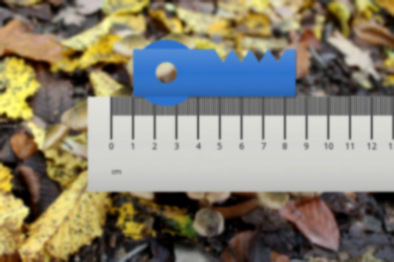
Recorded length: cm 7.5
